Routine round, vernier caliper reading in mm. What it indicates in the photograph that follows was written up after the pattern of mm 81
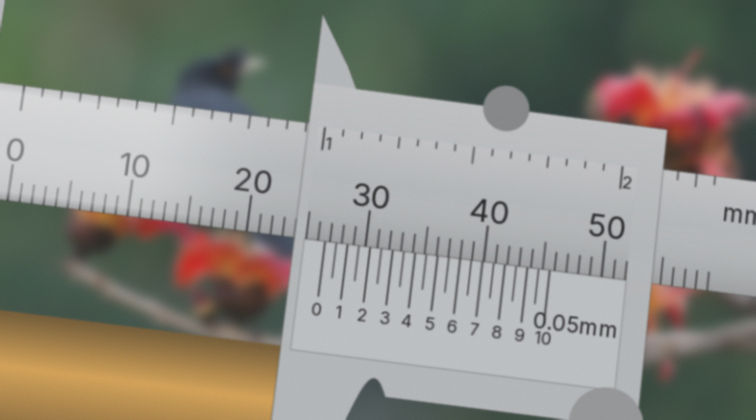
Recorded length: mm 26.6
